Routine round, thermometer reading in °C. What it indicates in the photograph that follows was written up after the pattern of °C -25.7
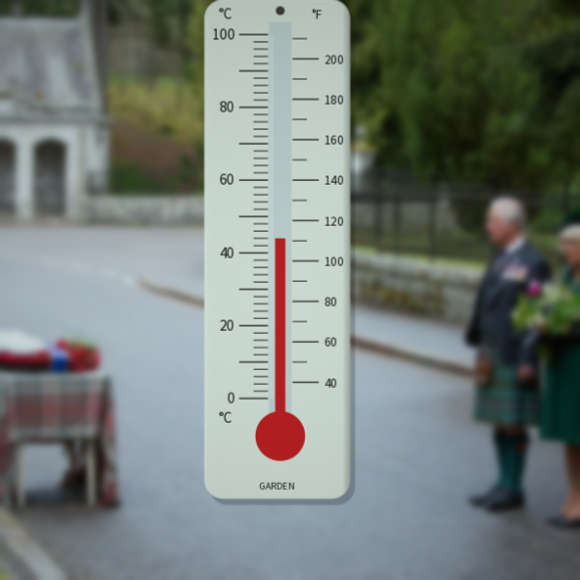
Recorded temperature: °C 44
